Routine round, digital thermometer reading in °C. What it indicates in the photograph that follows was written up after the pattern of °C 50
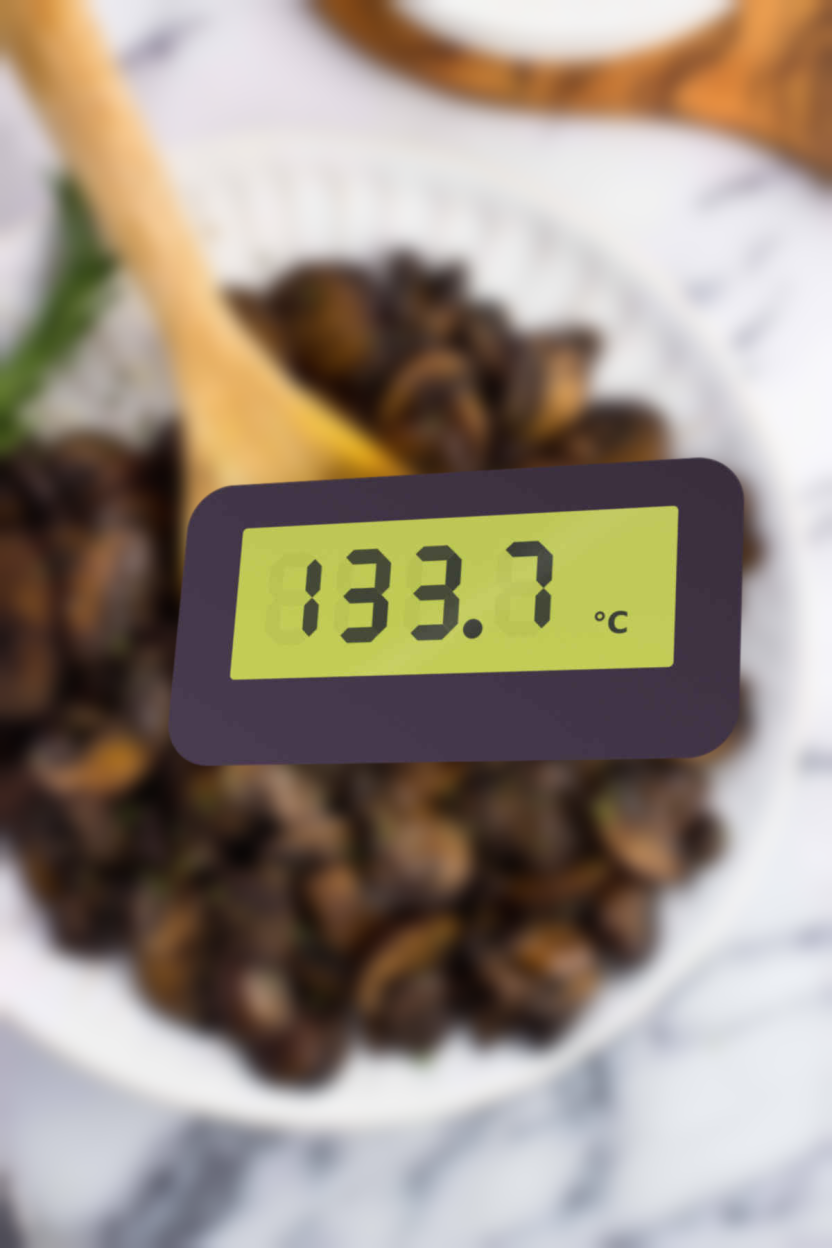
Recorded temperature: °C 133.7
